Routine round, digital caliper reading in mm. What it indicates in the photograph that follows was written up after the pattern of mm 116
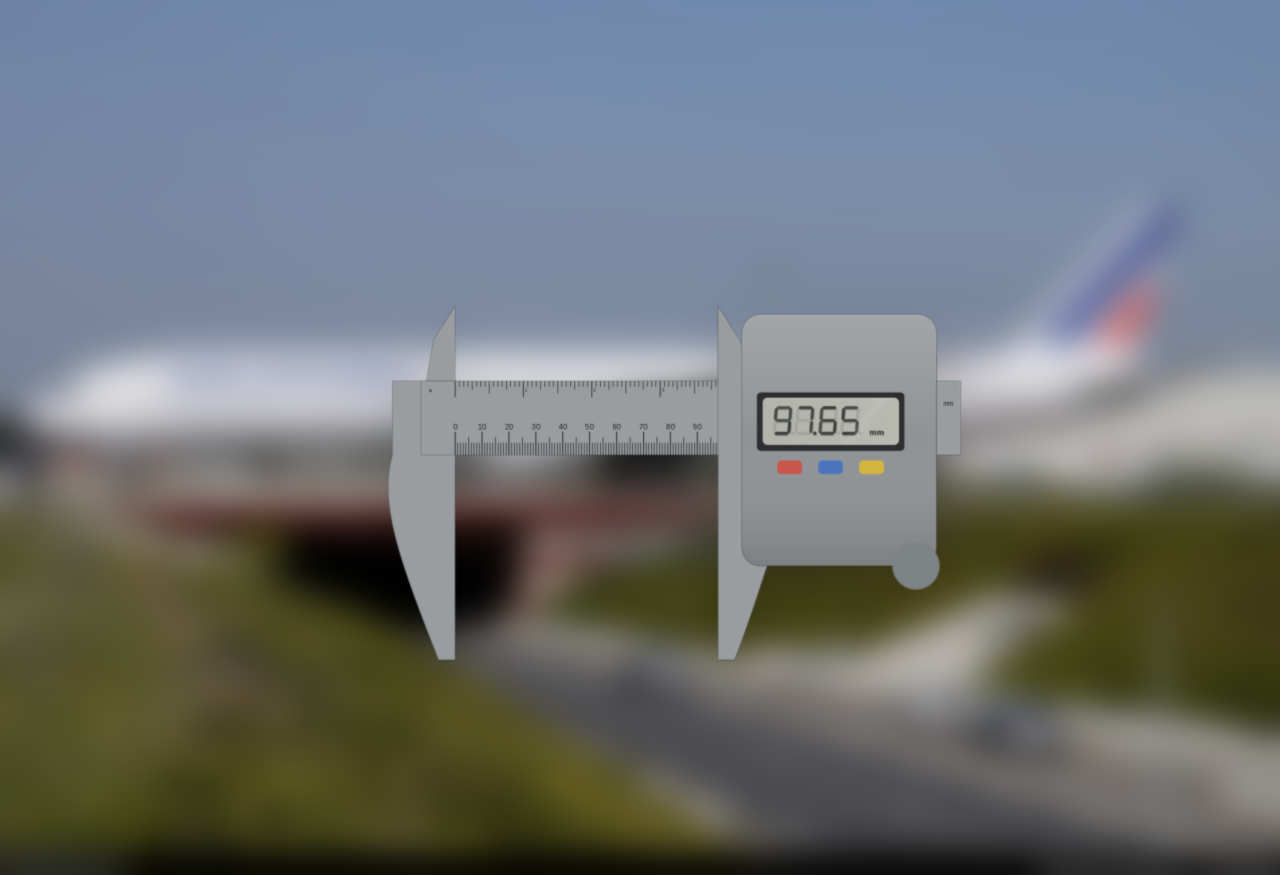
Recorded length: mm 97.65
